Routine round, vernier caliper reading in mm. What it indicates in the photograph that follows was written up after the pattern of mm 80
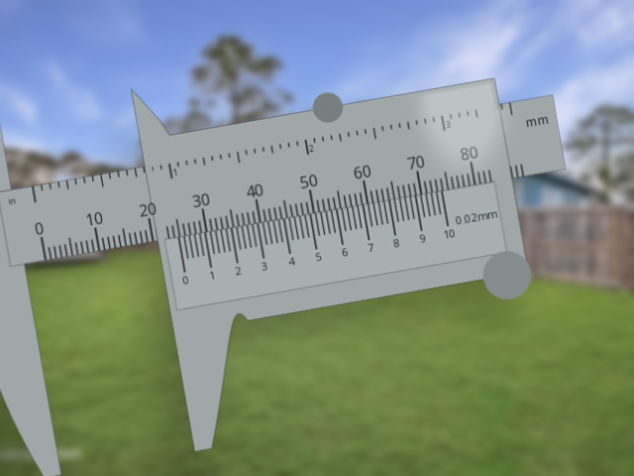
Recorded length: mm 24.8
